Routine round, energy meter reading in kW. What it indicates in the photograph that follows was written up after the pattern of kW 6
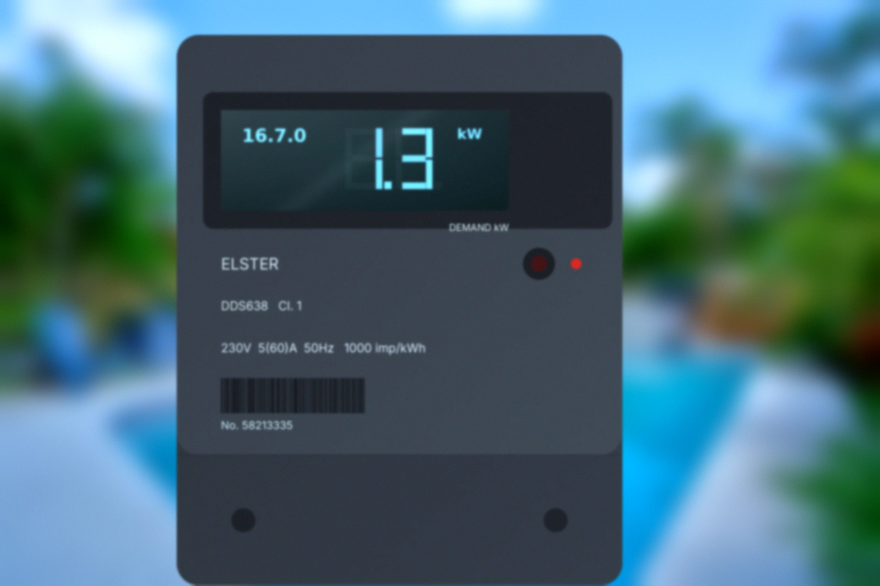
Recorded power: kW 1.3
